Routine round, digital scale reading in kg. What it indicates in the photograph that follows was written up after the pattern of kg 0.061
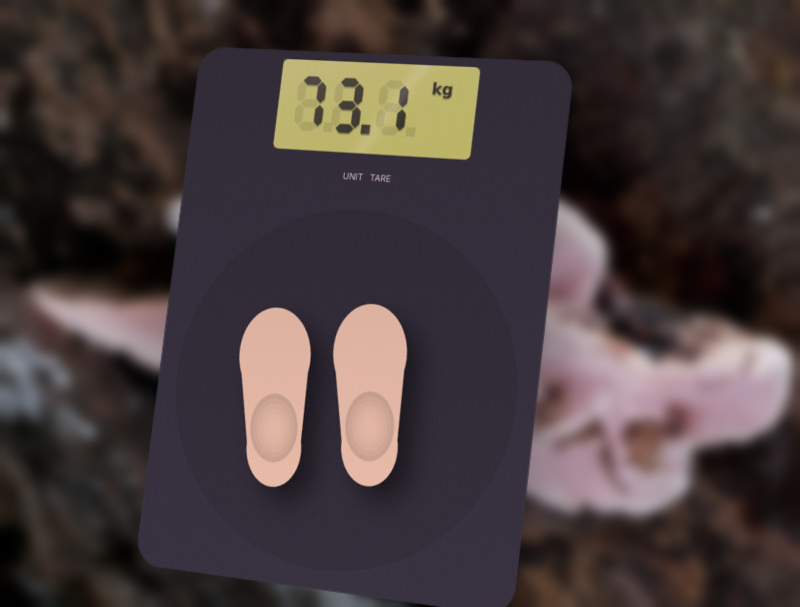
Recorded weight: kg 73.1
